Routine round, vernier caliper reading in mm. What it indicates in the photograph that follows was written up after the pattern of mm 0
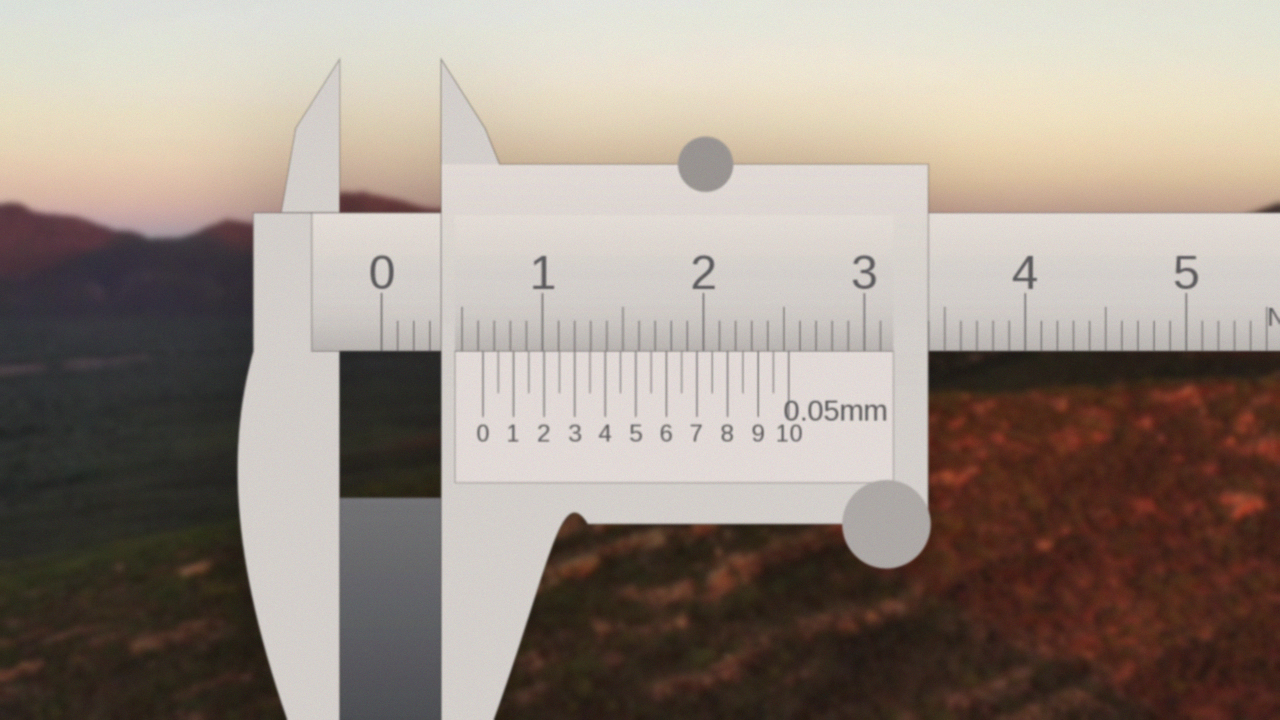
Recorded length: mm 6.3
